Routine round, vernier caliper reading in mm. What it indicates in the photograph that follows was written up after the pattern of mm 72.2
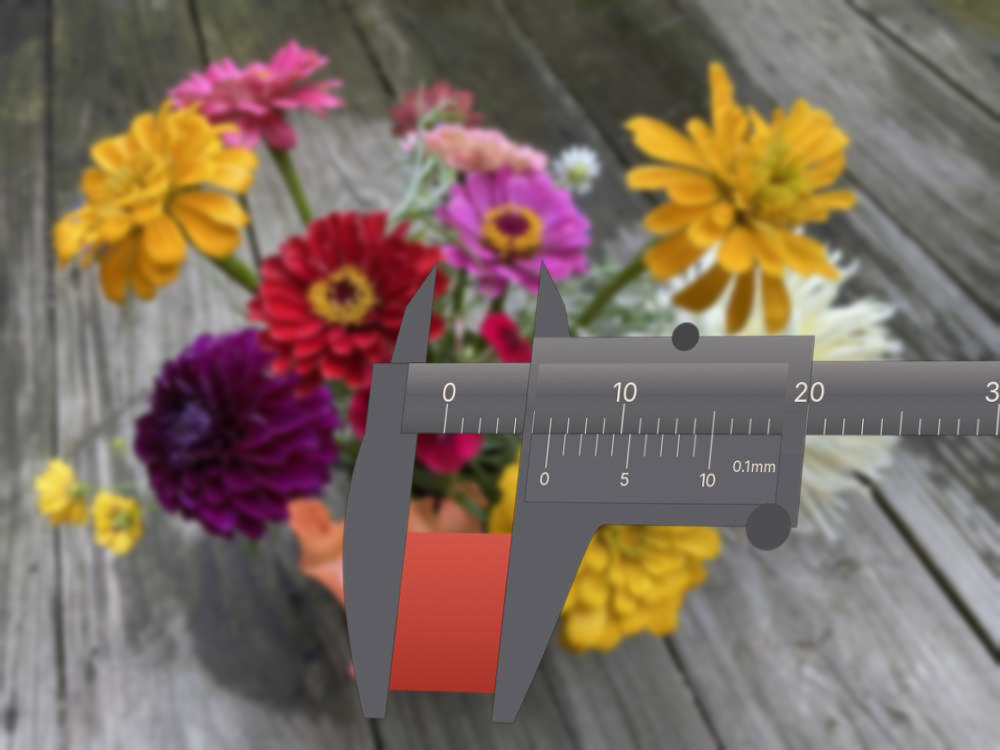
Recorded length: mm 6.0
